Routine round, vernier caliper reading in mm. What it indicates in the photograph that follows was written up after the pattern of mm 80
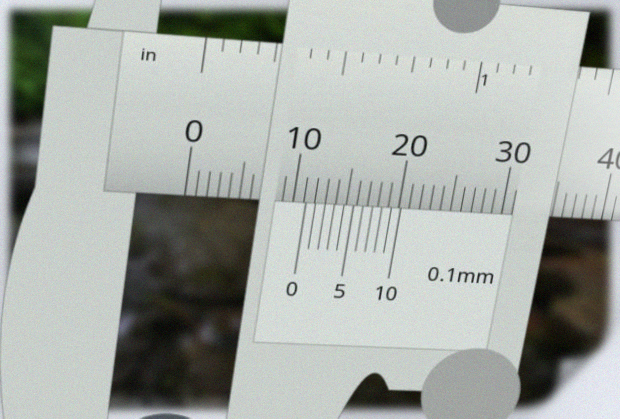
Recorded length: mm 11.2
